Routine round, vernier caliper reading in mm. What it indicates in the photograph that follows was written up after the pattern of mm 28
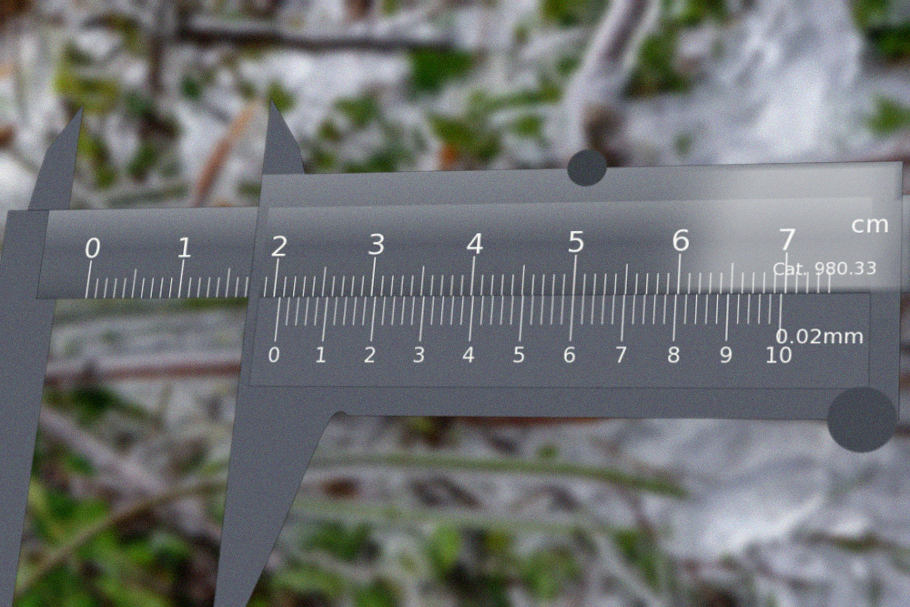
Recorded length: mm 20.6
